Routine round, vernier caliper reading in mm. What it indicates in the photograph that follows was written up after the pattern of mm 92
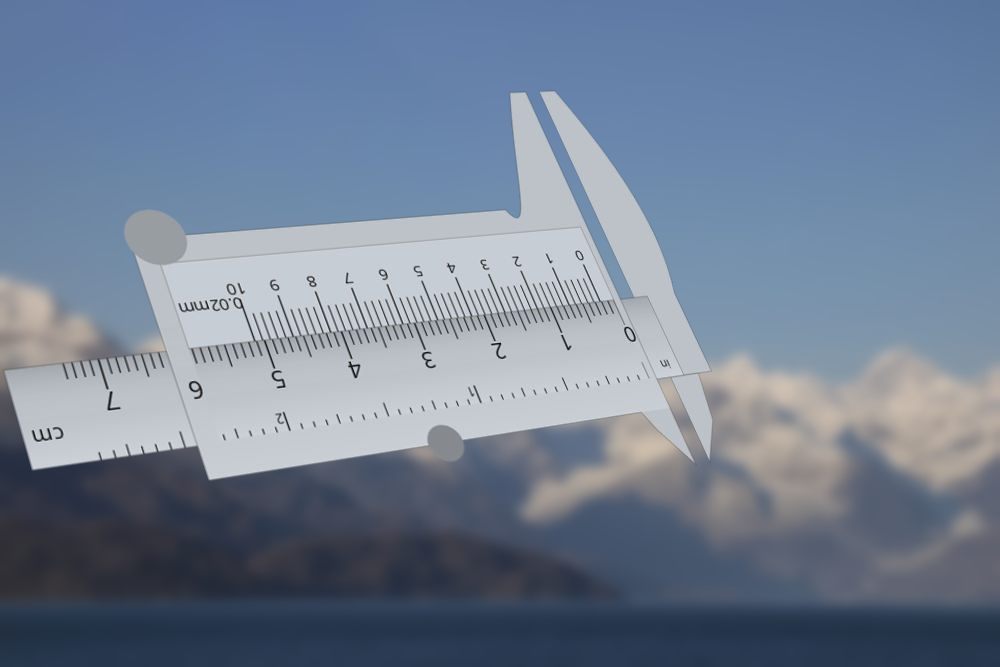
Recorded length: mm 2.2
